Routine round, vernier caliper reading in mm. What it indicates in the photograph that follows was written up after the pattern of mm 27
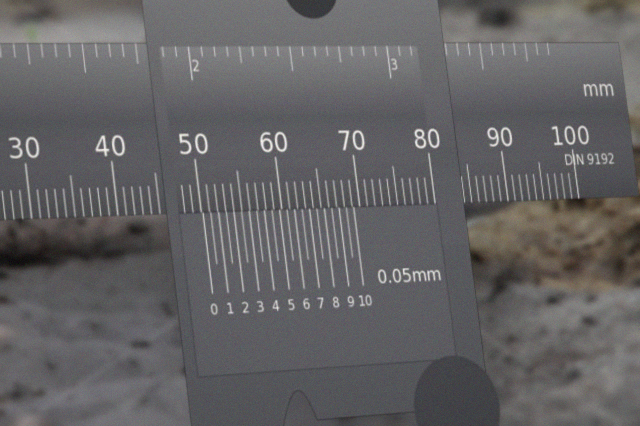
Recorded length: mm 50.2
